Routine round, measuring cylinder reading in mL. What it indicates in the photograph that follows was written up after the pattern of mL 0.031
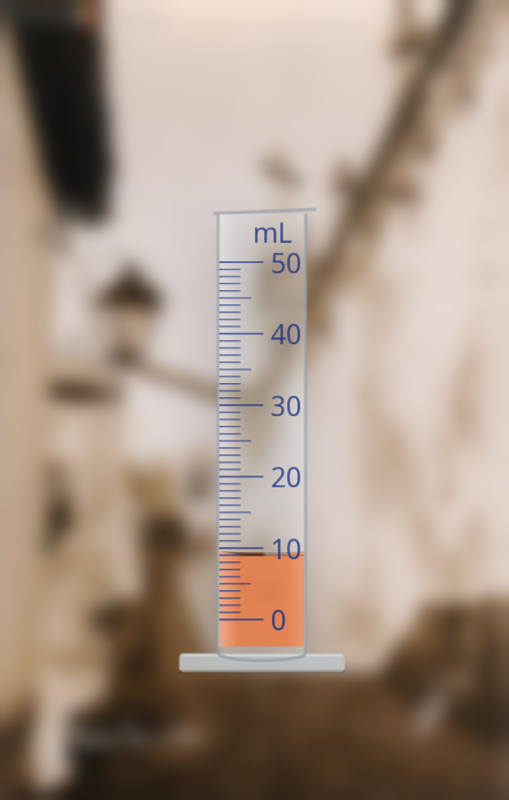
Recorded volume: mL 9
